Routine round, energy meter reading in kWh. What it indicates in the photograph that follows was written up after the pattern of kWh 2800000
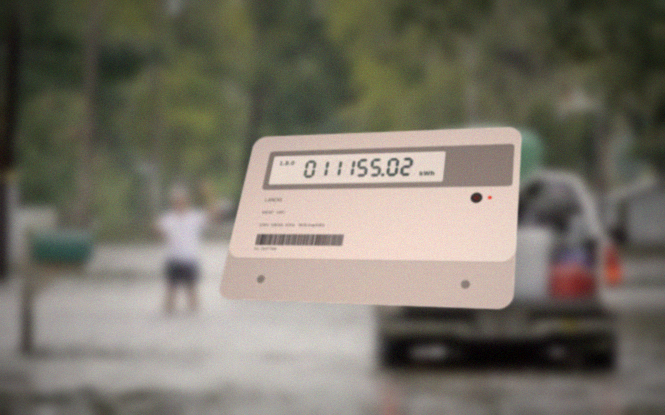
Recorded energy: kWh 11155.02
